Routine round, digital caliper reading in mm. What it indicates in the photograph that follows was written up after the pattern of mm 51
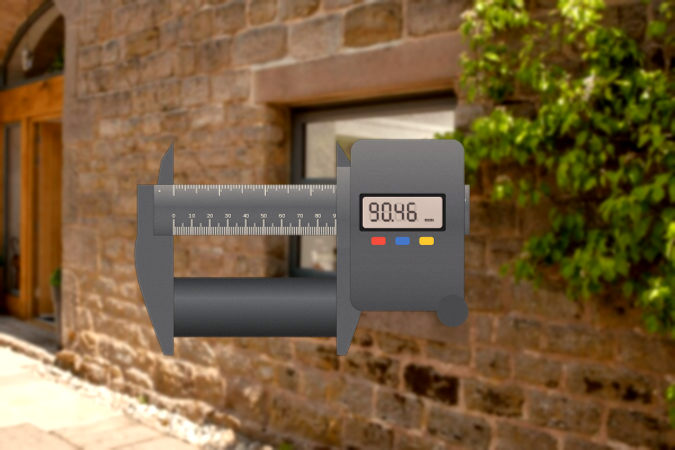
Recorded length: mm 90.46
